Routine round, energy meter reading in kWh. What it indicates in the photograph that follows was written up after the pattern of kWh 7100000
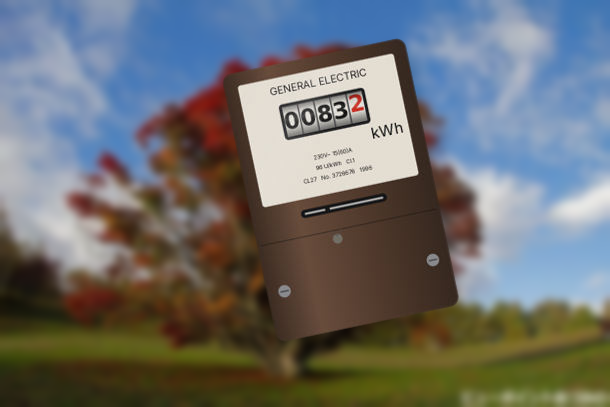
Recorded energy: kWh 83.2
